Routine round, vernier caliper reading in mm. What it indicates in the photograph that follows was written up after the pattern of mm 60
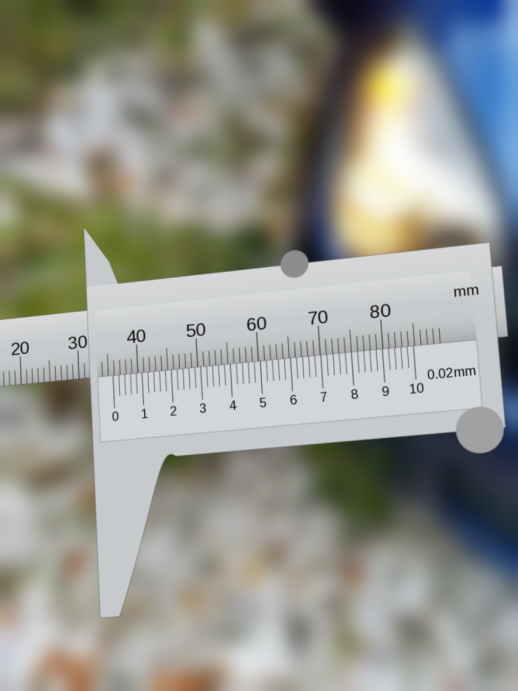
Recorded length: mm 35.8
